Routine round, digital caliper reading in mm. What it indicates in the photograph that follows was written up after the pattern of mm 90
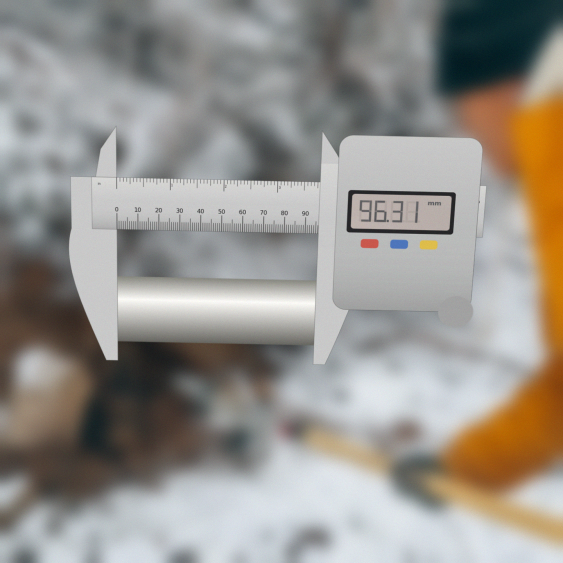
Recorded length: mm 96.31
